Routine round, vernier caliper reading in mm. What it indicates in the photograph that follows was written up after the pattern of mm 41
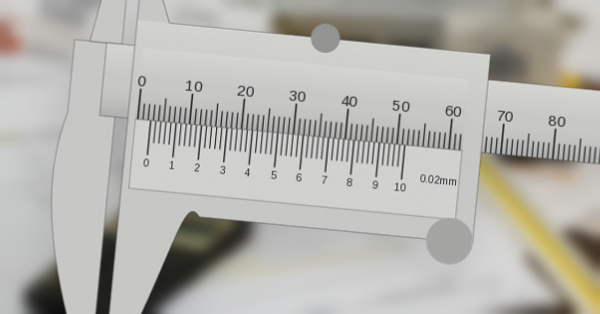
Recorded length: mm 2.5
